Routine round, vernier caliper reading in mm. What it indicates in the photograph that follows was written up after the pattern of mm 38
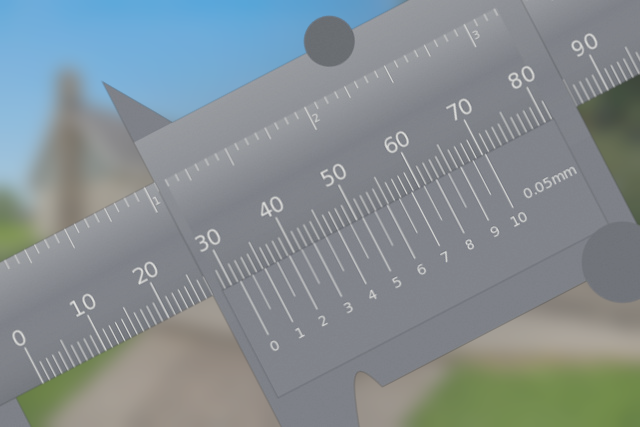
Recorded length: mm 31.4
